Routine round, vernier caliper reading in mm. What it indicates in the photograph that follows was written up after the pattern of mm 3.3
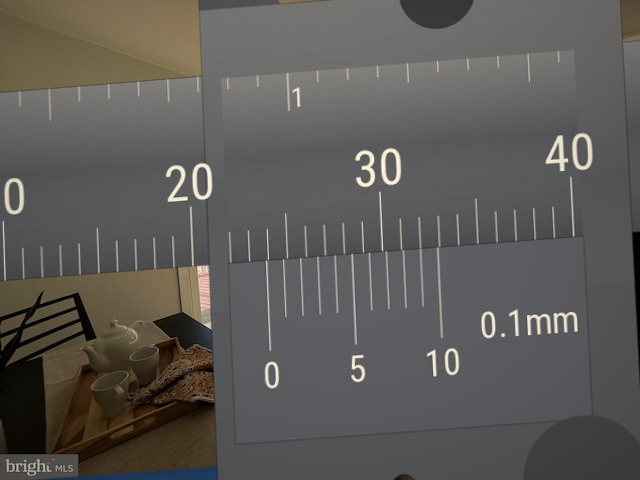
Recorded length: mm 23.9
